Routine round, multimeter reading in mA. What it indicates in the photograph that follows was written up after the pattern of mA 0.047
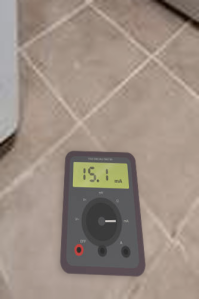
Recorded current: mA 15.1
